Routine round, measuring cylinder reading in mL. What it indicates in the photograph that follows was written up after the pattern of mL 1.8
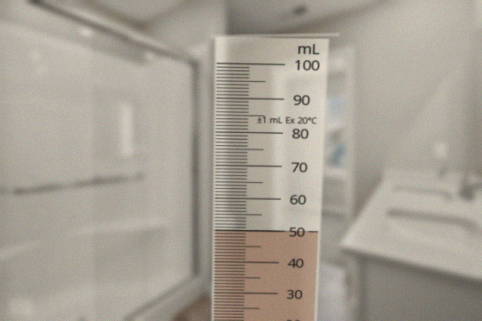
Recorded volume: mL 50
